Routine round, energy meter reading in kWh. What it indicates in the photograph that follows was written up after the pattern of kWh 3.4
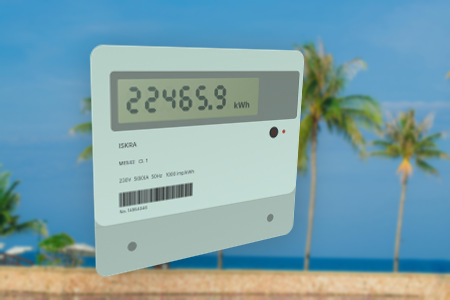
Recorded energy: kWh 22465.9
